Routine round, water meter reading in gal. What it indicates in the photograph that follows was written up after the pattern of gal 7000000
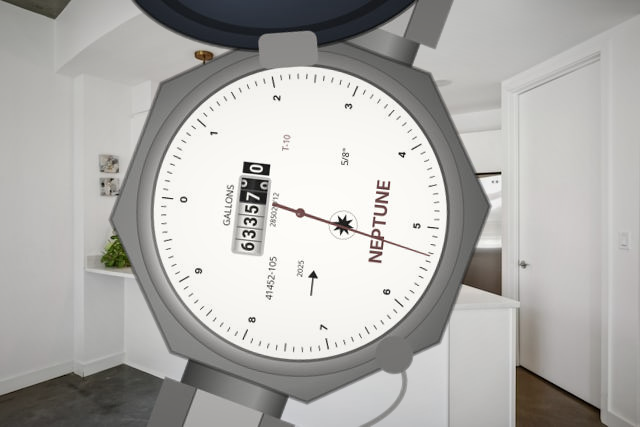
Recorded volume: gal 6335785.3
